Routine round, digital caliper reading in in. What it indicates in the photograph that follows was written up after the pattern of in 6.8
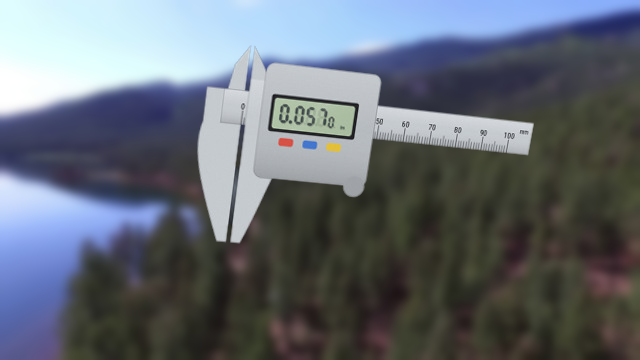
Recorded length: in 0.0570
